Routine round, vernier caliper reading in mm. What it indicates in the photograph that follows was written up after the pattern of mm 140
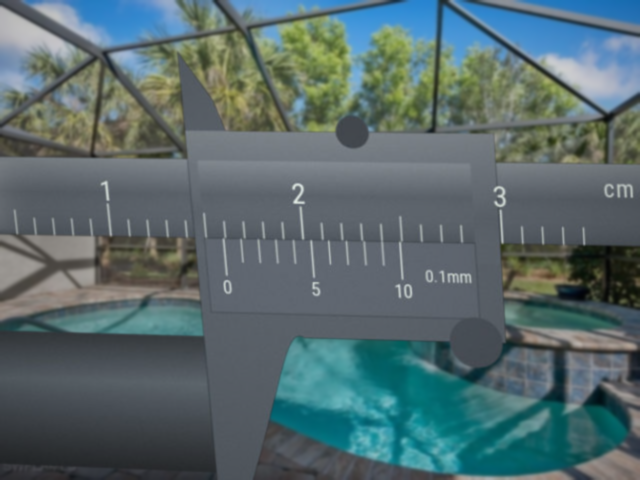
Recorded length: mm 15.9
